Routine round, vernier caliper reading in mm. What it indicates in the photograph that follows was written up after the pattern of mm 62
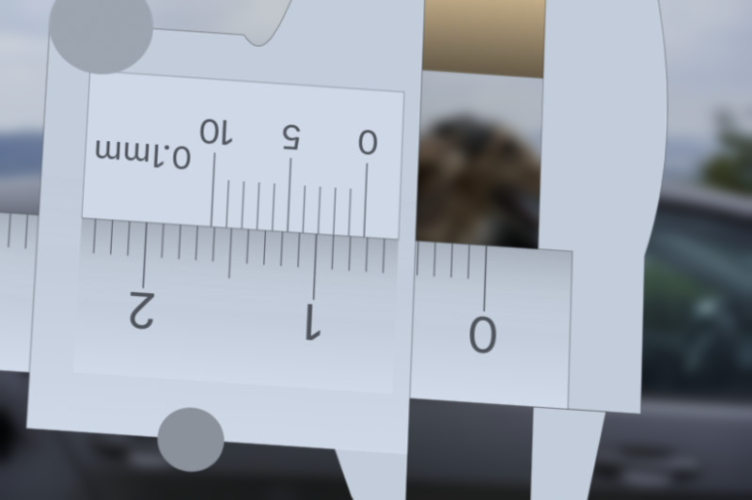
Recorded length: mm 7.2
